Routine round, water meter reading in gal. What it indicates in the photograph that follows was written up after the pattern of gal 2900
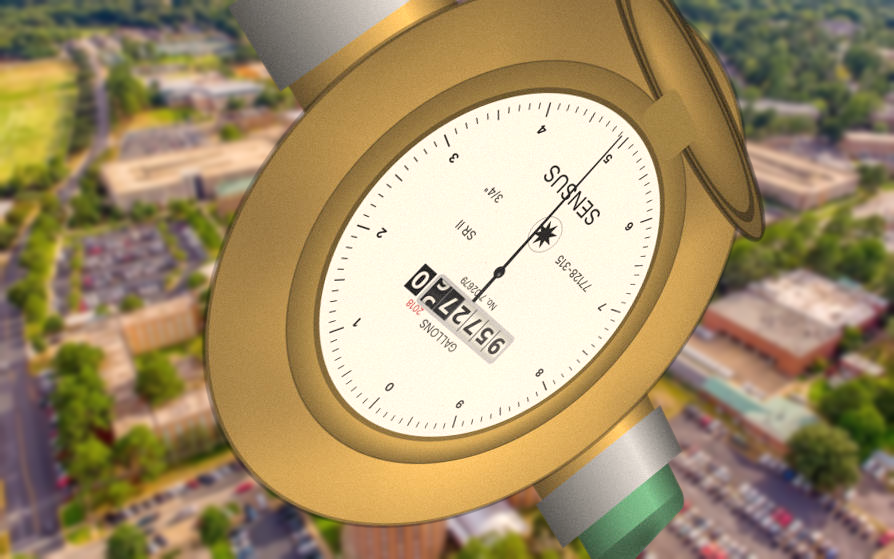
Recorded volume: gal 9572754.9
